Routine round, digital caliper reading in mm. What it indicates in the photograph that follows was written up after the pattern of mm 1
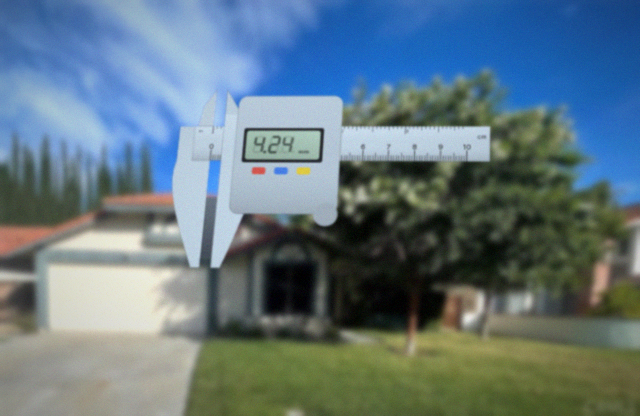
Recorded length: mm 4.24
